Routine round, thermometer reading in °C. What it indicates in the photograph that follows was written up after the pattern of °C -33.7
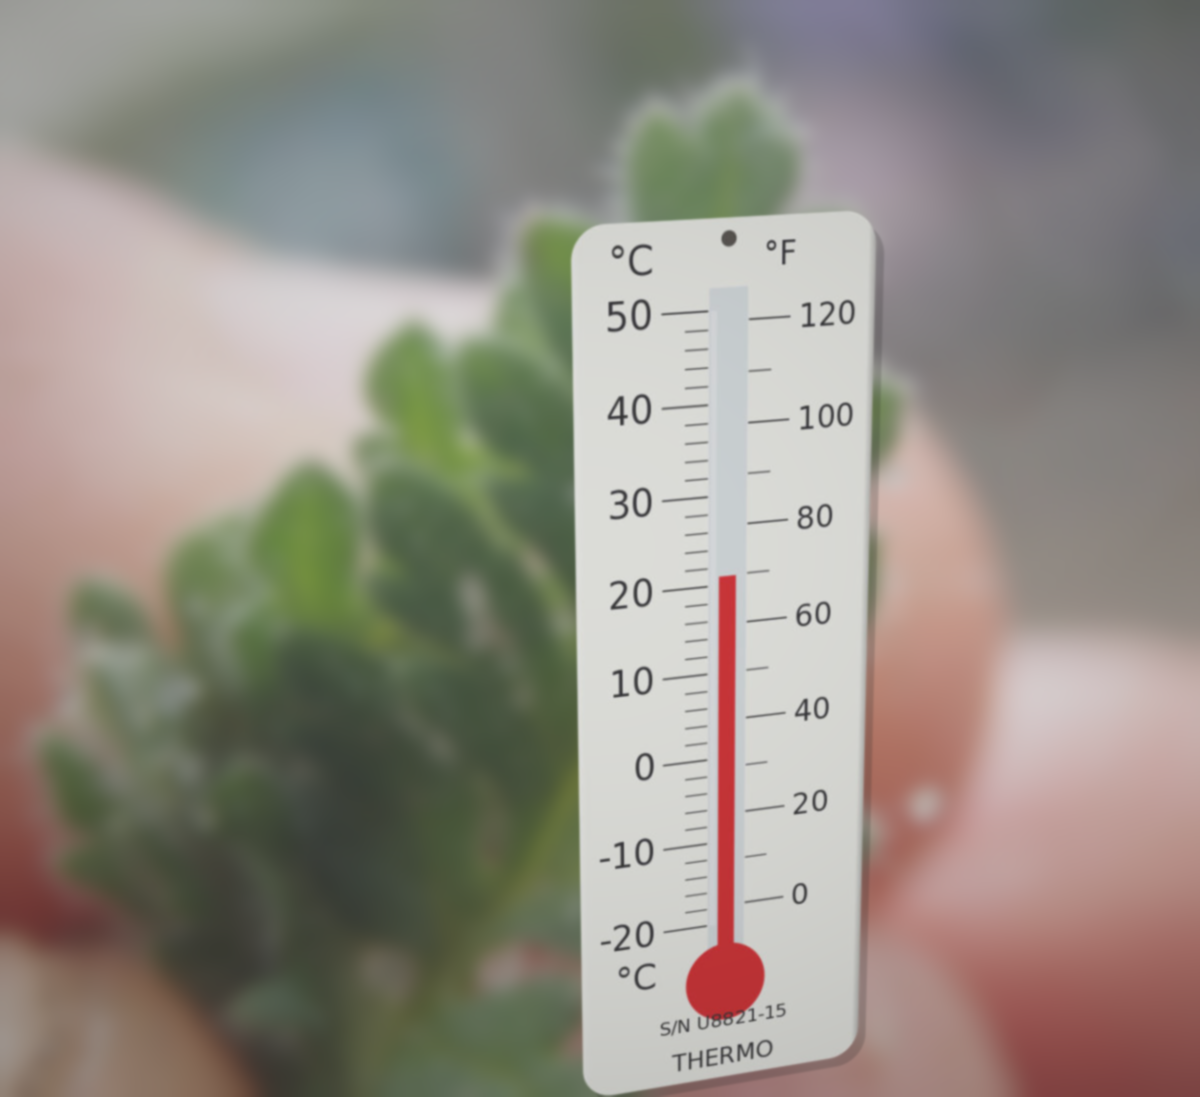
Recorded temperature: °C 21
